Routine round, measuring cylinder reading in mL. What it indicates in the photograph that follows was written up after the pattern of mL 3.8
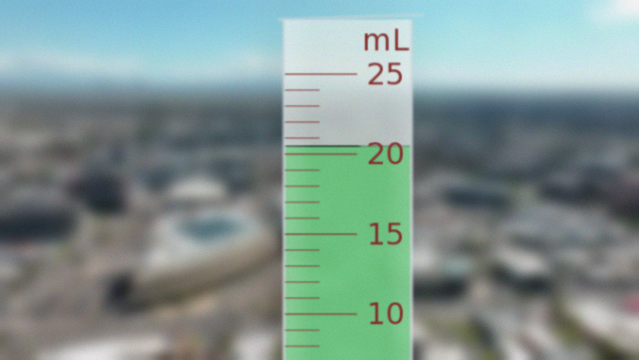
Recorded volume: mL 20.5
